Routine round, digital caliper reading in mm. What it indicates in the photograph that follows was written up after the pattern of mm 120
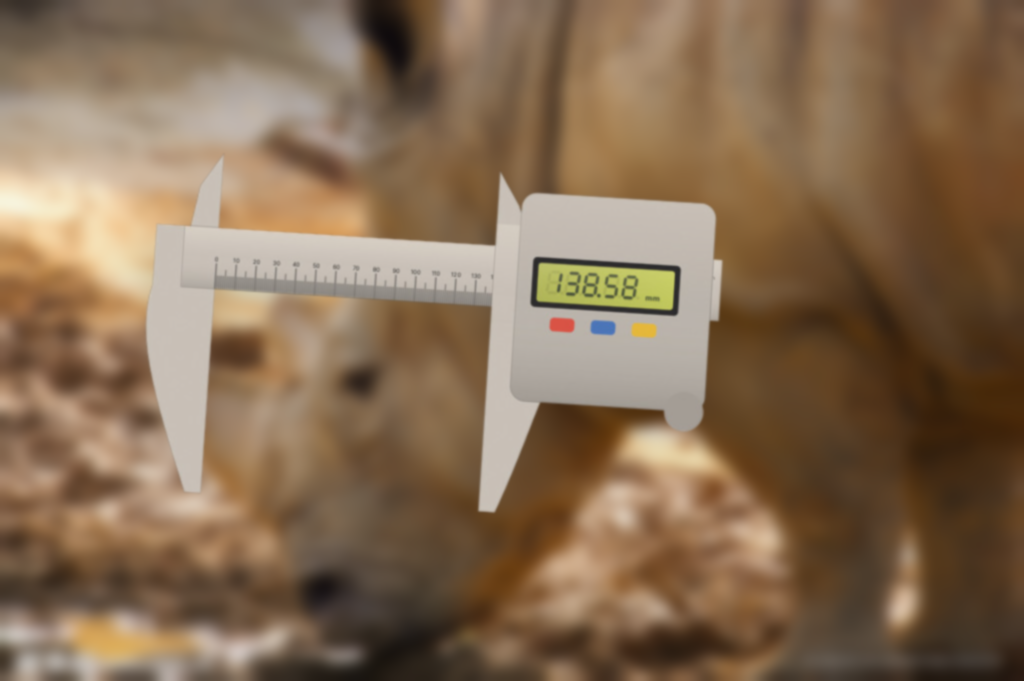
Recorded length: mm 138.58
